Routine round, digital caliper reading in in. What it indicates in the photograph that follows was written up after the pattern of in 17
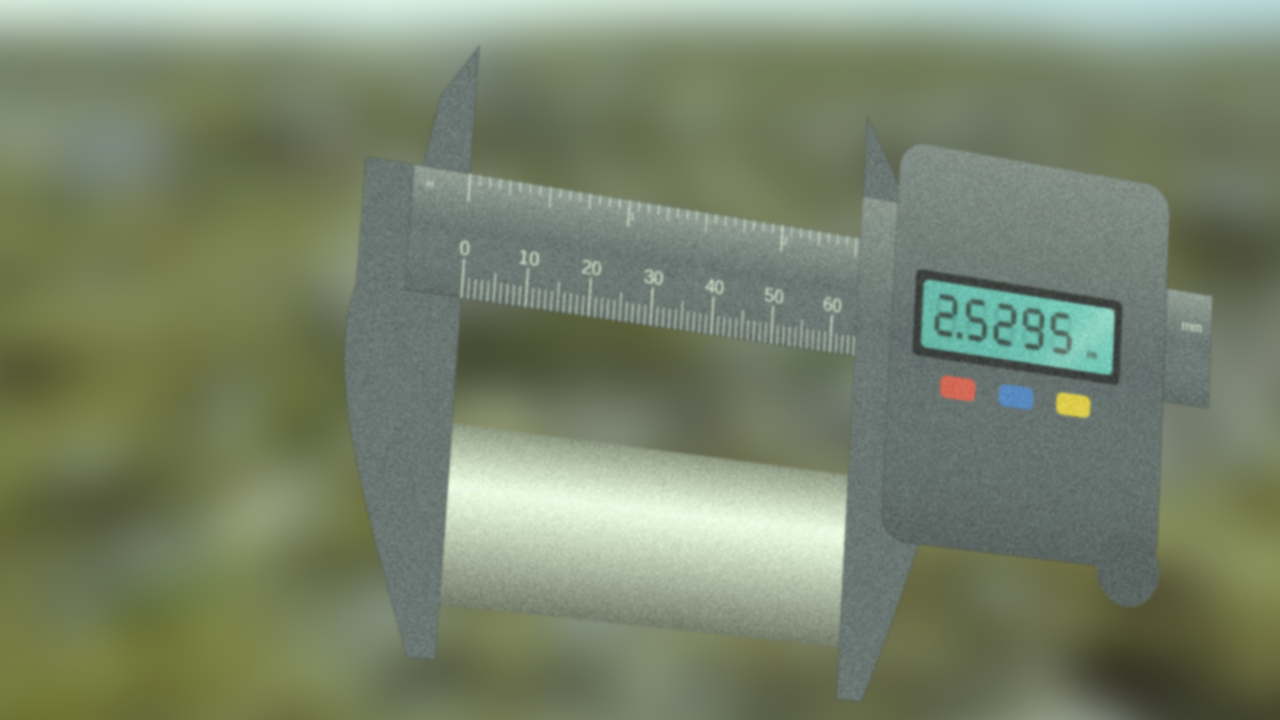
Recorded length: in 2.5295
